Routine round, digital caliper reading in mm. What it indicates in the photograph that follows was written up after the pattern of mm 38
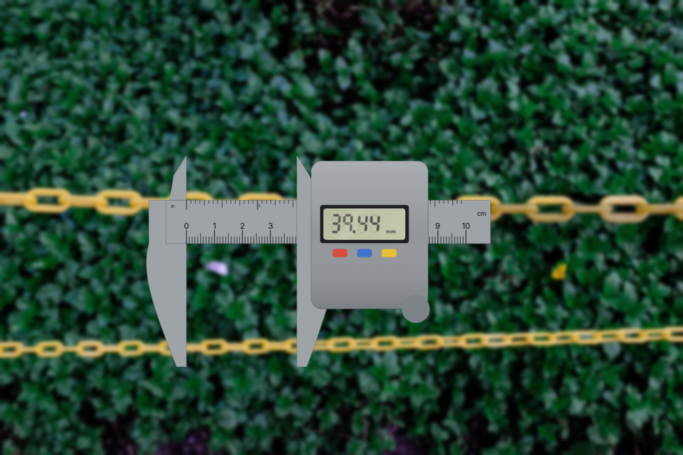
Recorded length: mm 39.44
